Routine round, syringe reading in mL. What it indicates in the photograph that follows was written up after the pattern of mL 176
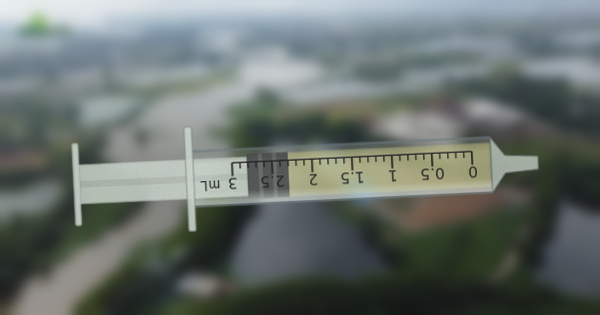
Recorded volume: mL 2.3
